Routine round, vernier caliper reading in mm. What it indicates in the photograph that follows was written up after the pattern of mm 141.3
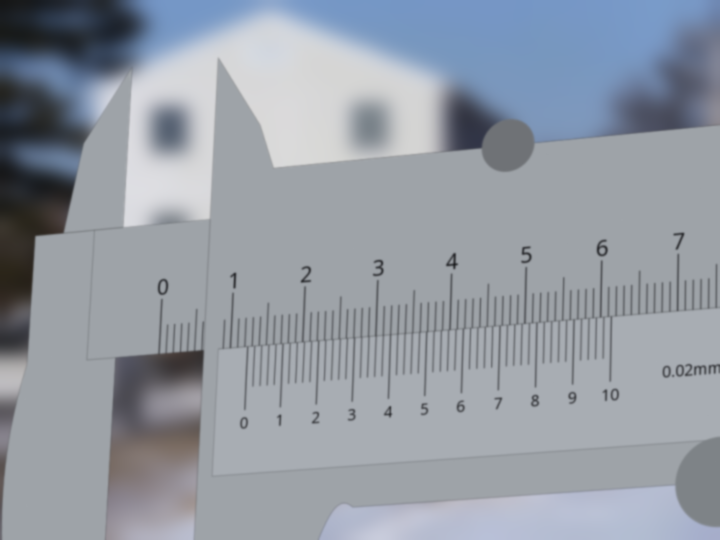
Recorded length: mm 12.4
